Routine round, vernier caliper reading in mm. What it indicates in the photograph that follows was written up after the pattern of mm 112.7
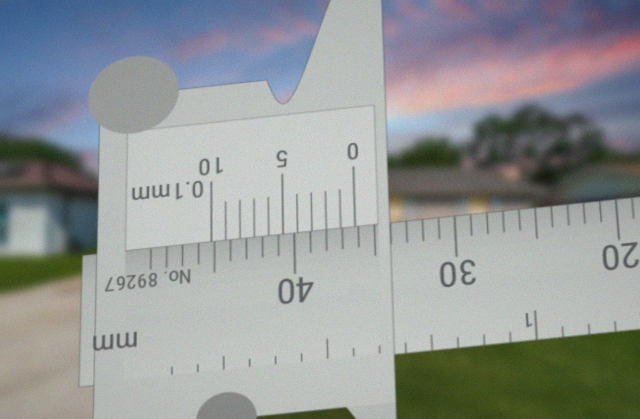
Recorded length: mm 36.2
